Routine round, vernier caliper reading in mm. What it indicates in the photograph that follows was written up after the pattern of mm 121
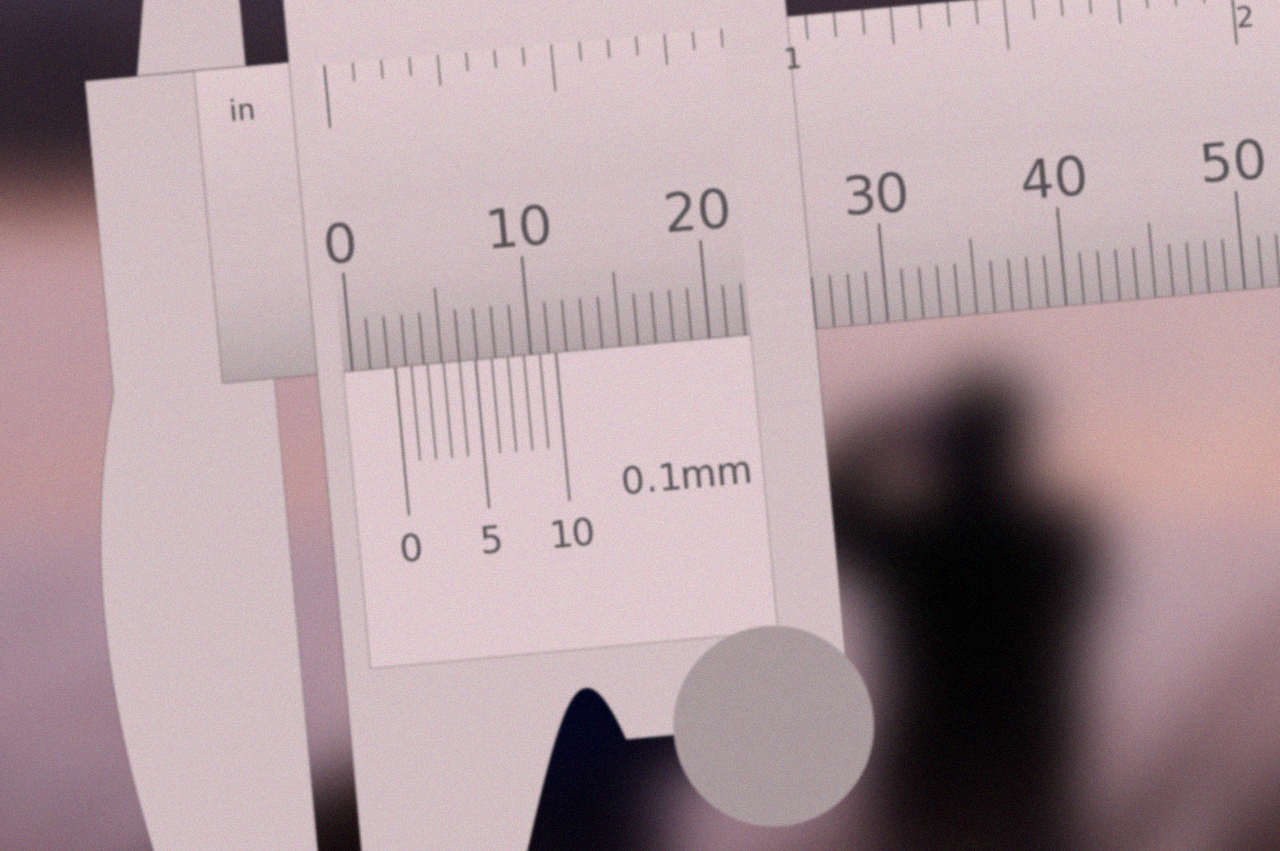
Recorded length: mm 2.4
